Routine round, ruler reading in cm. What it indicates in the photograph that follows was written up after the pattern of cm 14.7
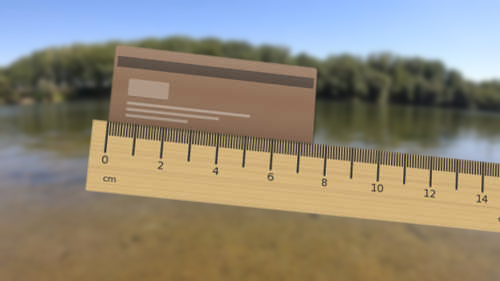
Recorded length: cm 7.5
